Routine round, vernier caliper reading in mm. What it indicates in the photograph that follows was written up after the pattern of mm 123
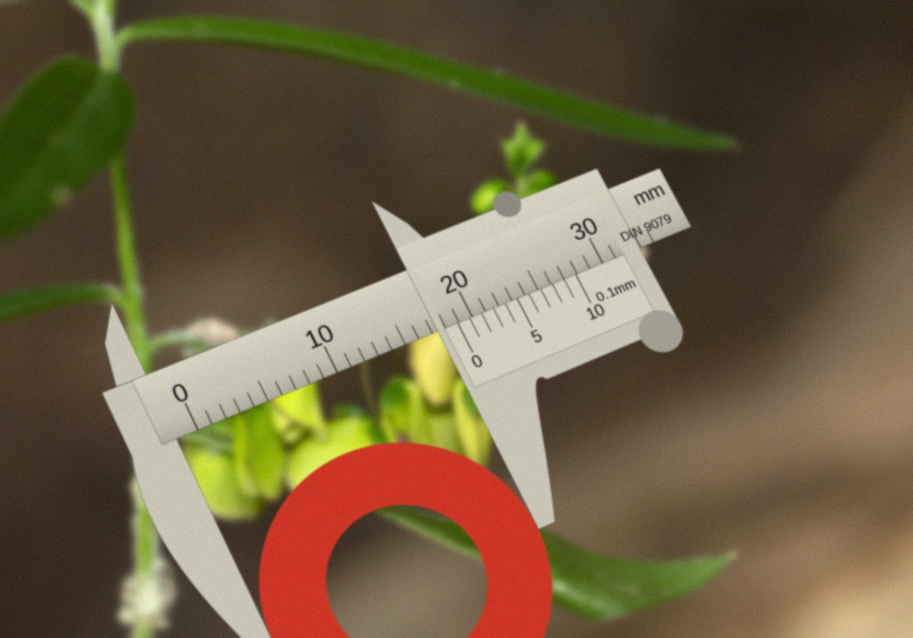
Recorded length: mm 18.9
